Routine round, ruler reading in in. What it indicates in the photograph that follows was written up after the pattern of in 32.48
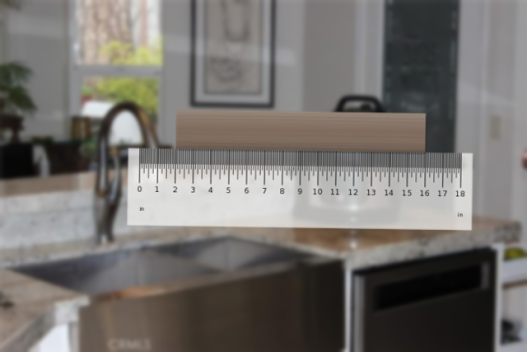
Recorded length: in 14
